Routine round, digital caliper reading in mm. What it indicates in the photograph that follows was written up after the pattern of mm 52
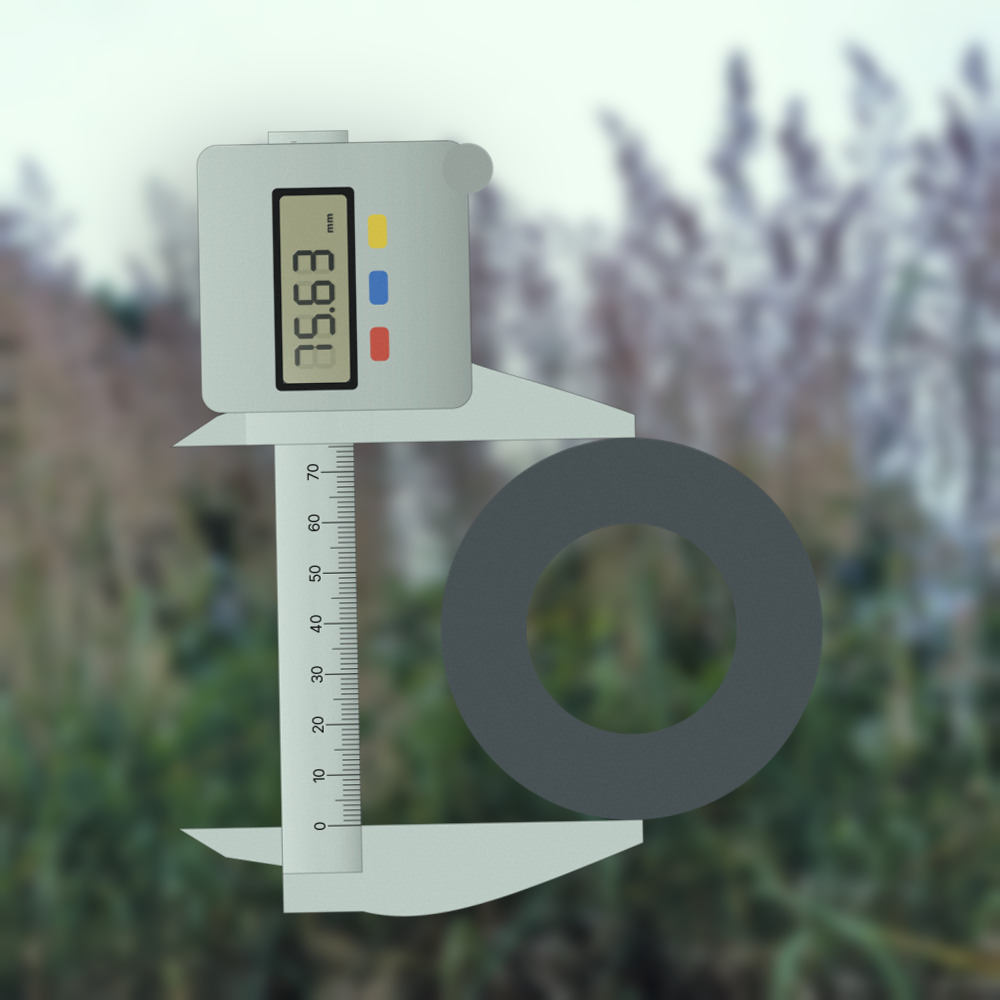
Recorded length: mm 75.63
